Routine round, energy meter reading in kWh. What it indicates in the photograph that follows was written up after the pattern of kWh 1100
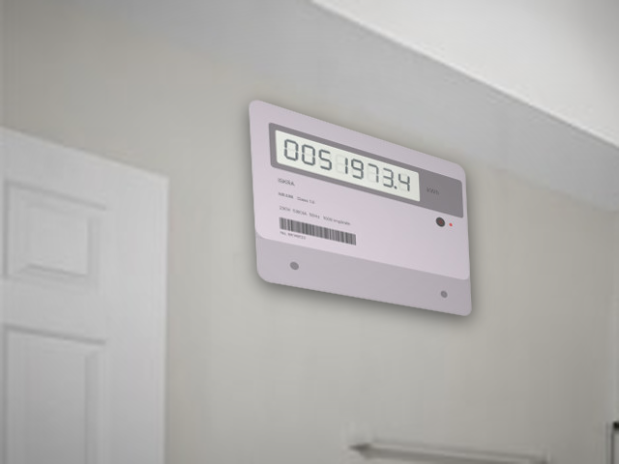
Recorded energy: kWh 51973.4
